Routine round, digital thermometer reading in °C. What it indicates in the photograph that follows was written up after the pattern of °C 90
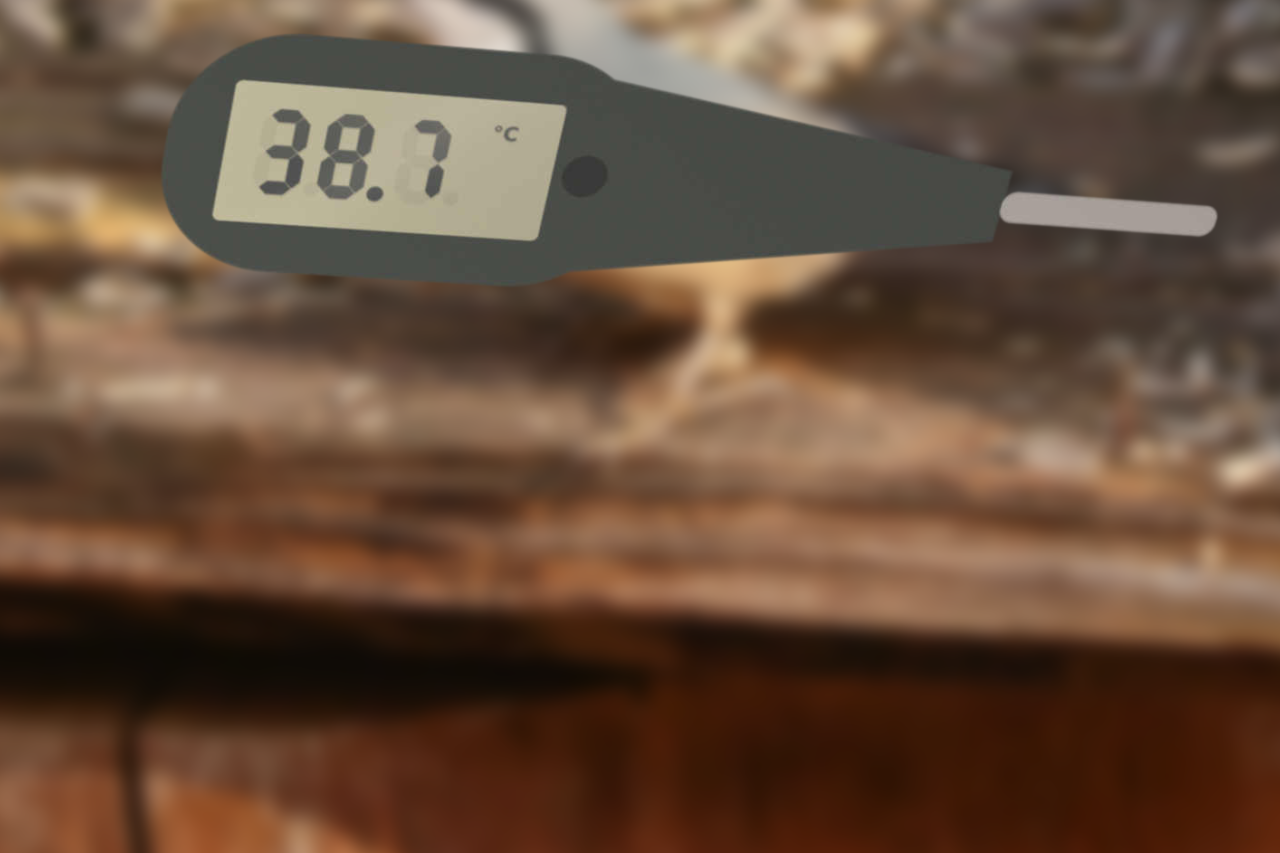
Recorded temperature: °C 38.7
